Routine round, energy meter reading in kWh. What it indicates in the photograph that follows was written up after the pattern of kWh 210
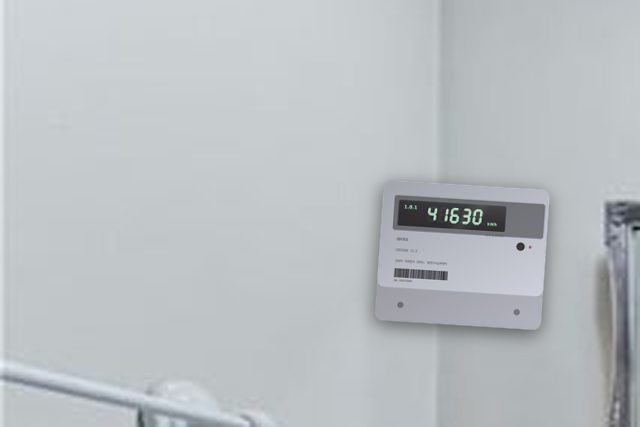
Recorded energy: kWh 41630
